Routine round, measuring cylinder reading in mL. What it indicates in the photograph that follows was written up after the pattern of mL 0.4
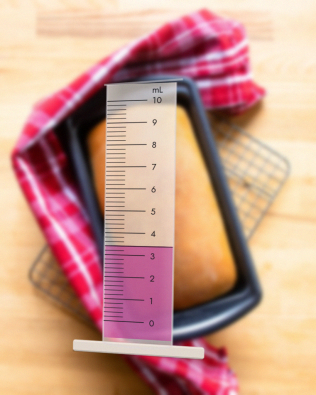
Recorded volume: mL 3.4
